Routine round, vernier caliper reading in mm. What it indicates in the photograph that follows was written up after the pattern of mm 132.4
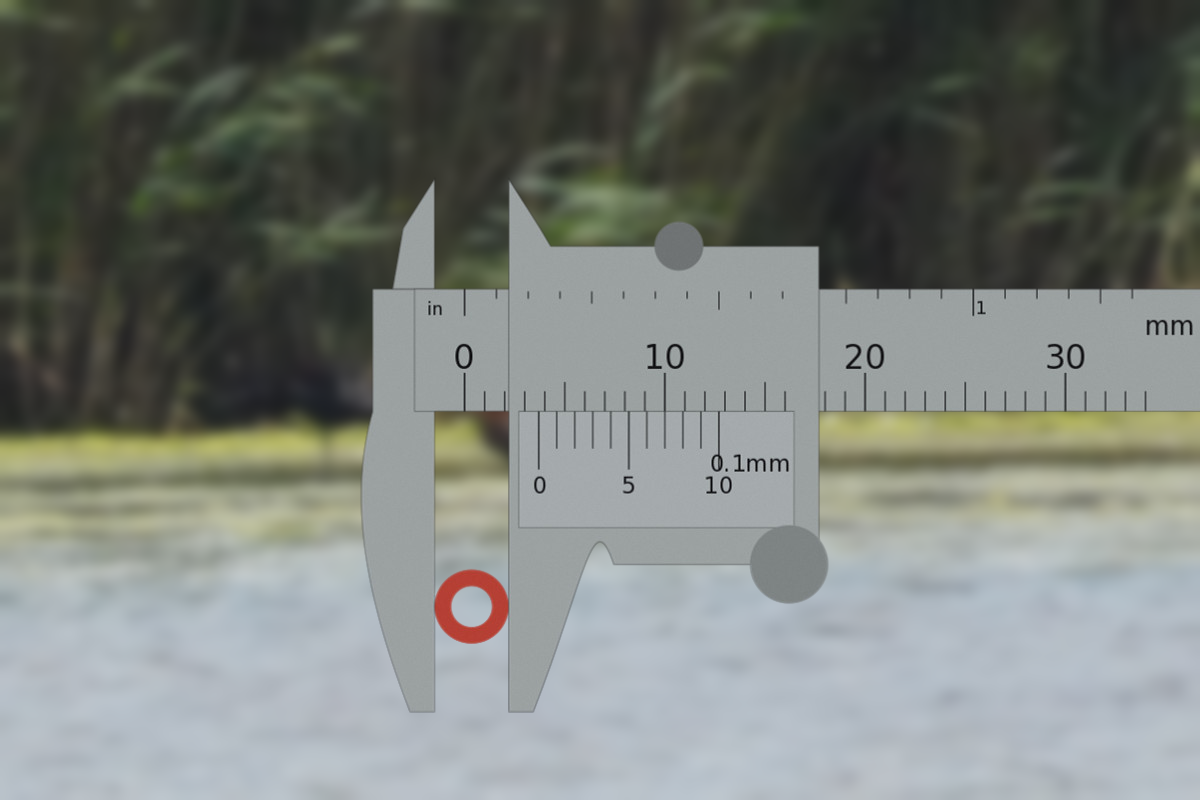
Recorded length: mm 3.7
